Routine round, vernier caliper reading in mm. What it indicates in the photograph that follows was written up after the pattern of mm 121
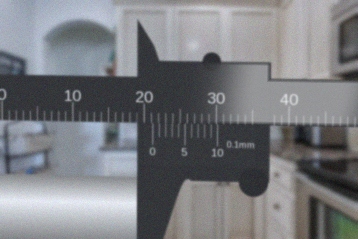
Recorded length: mm 21.2
